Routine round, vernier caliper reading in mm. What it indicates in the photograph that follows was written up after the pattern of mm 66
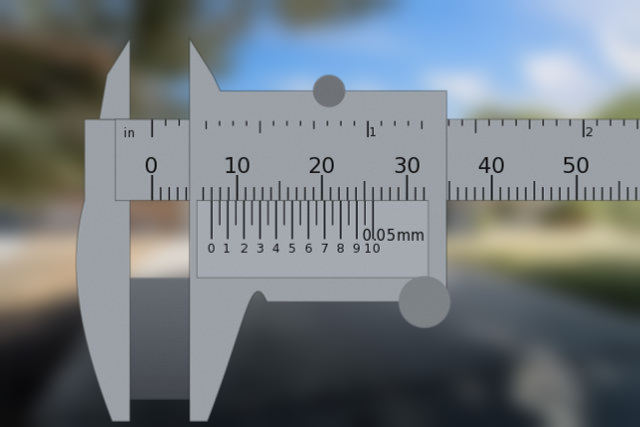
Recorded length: mm 7.0
